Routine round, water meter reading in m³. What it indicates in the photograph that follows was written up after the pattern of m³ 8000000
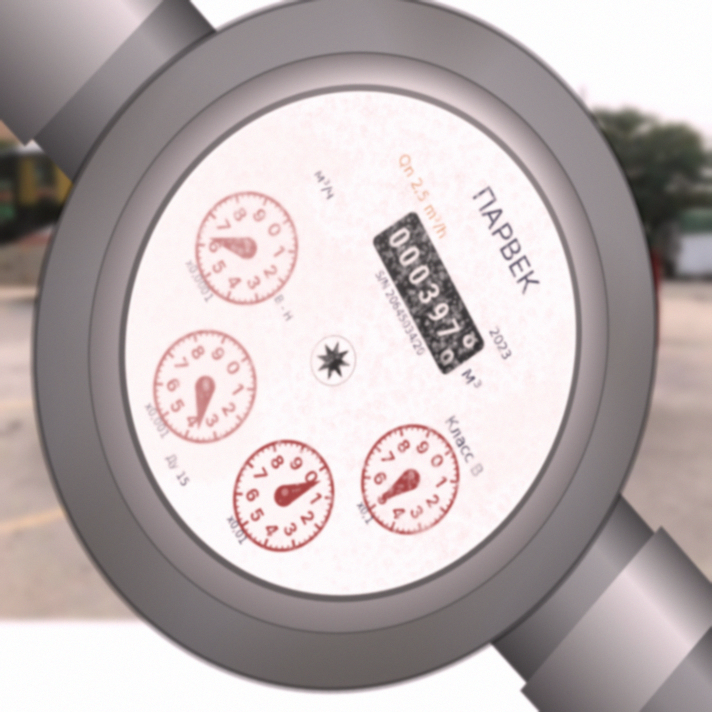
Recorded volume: m³ 3978.5036
